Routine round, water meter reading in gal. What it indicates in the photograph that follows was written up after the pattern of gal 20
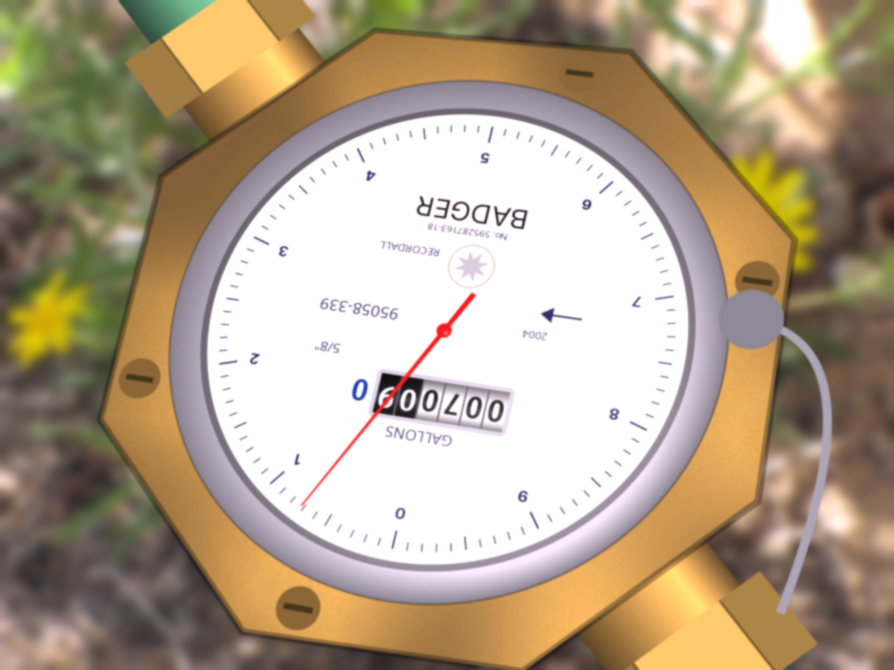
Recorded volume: gal 70090.7
